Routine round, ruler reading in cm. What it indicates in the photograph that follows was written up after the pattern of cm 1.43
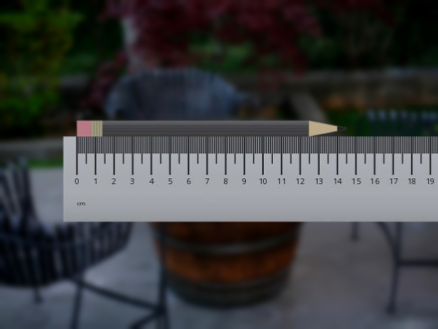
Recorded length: cm 14.5
